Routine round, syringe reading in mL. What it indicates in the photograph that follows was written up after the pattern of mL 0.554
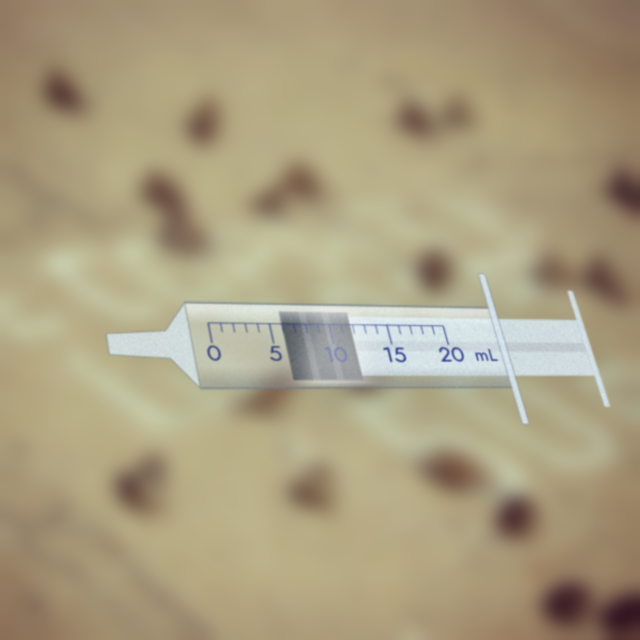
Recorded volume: mL 6
